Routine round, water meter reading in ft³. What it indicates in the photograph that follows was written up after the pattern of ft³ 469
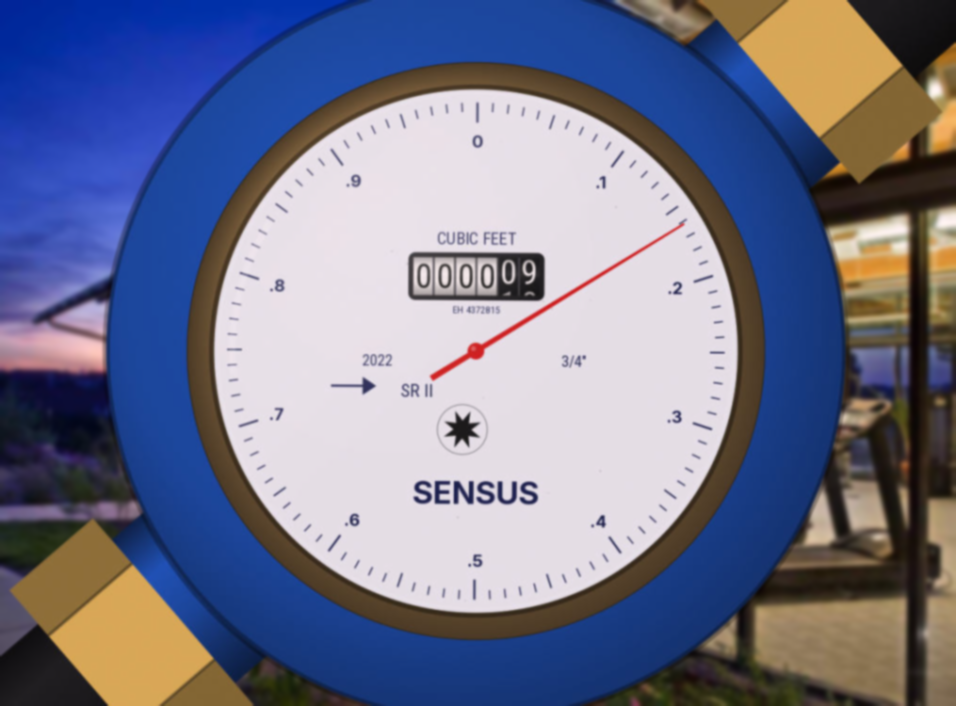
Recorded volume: ft³ 9.16
